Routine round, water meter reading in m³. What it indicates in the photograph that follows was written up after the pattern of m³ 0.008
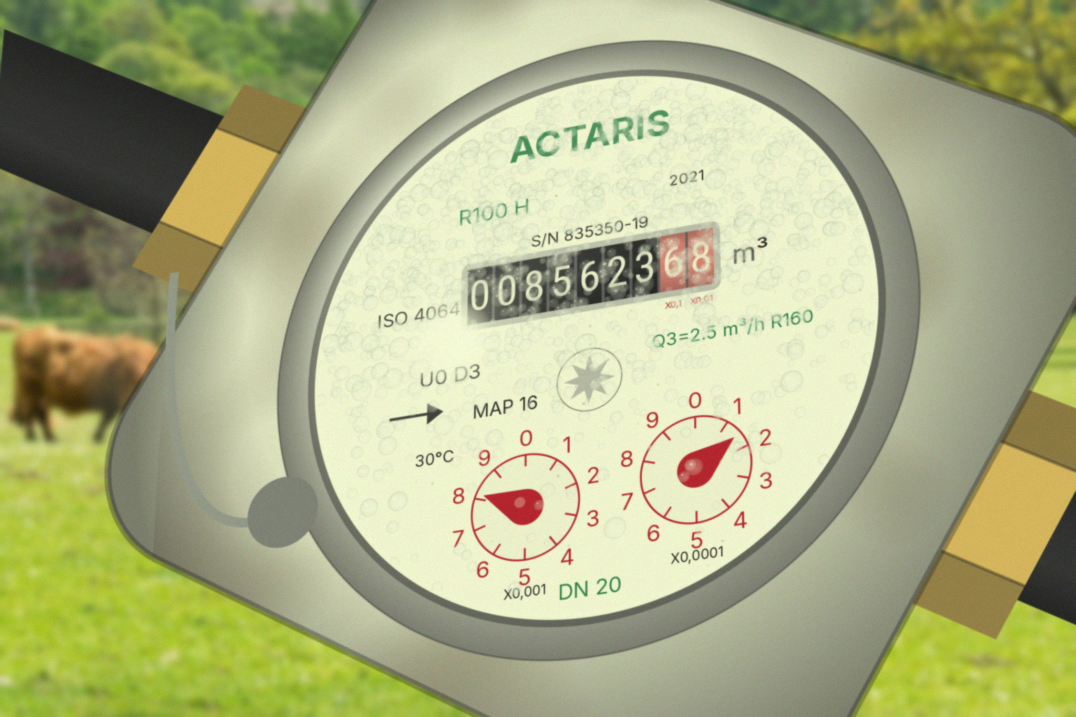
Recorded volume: m³ 85623.6881
